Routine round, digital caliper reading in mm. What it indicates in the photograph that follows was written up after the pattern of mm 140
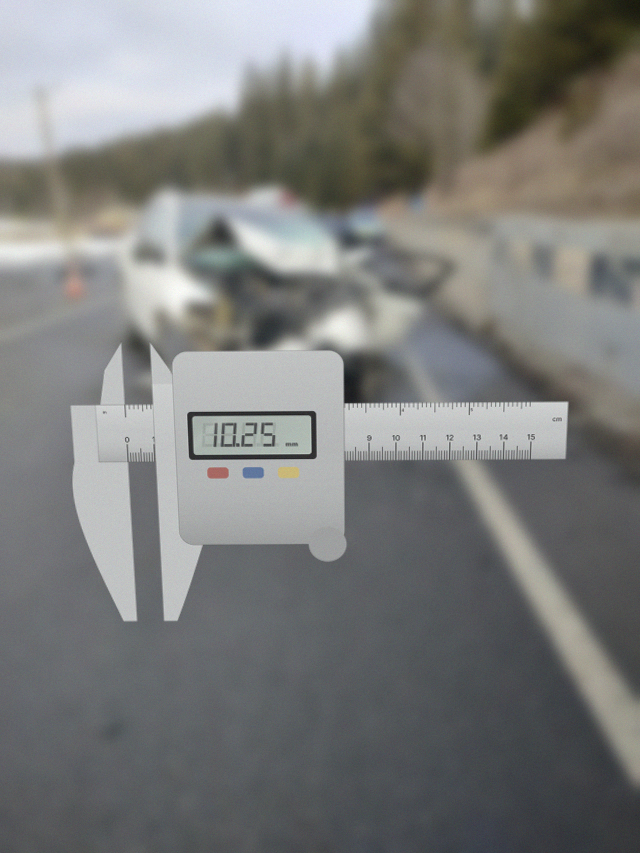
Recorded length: mm 10.25
